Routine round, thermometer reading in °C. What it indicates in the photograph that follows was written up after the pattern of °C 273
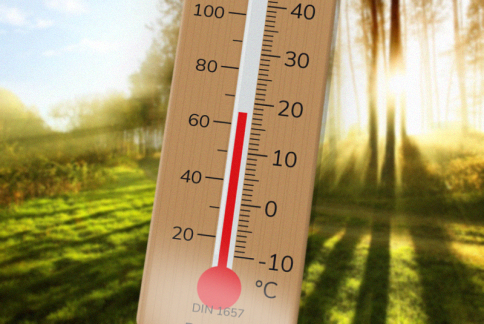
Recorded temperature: °C 18
